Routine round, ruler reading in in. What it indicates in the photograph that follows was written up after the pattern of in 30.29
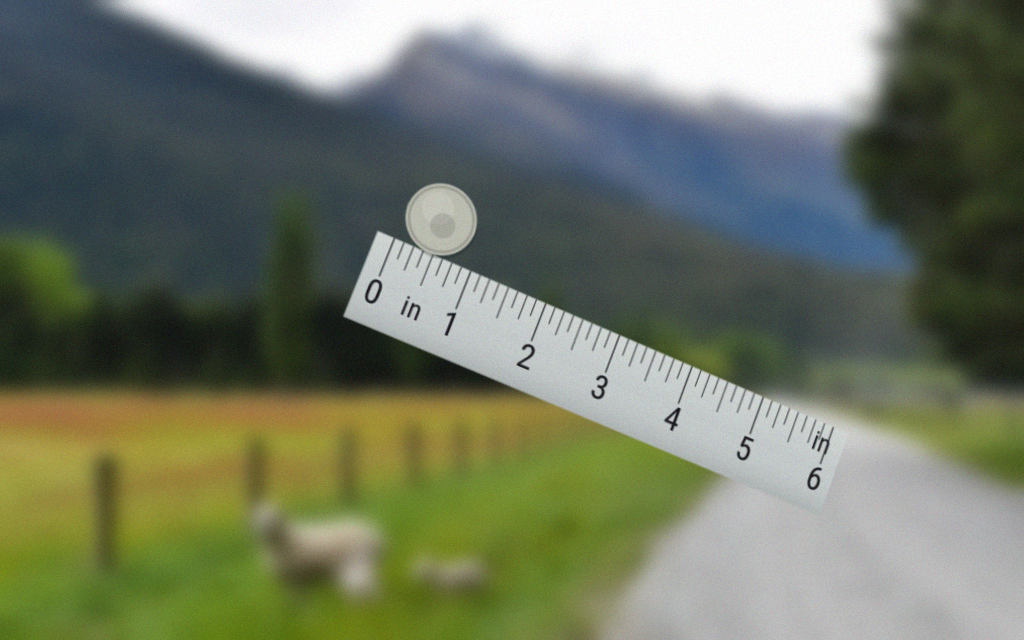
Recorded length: in 0.875
